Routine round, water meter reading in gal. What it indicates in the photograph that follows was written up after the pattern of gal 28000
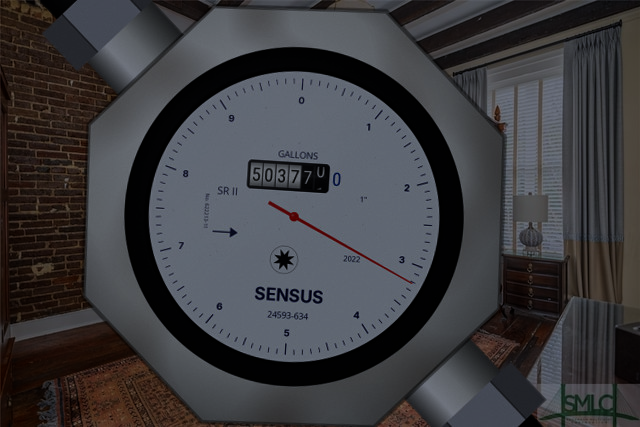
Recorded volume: gal 5037703.2
